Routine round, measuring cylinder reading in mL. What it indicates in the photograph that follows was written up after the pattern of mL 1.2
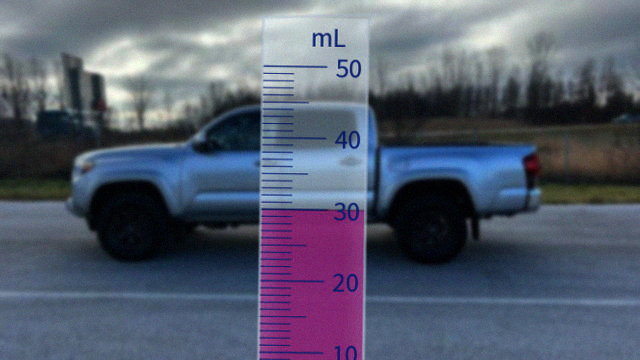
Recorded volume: mL 30
